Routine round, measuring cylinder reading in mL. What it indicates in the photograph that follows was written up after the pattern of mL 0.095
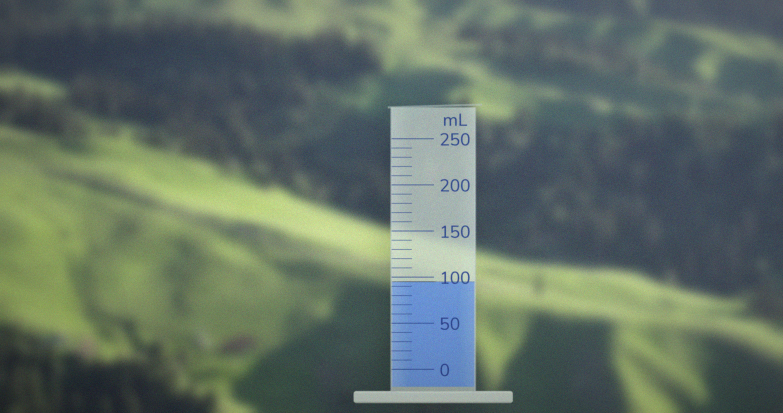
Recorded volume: mL 95
